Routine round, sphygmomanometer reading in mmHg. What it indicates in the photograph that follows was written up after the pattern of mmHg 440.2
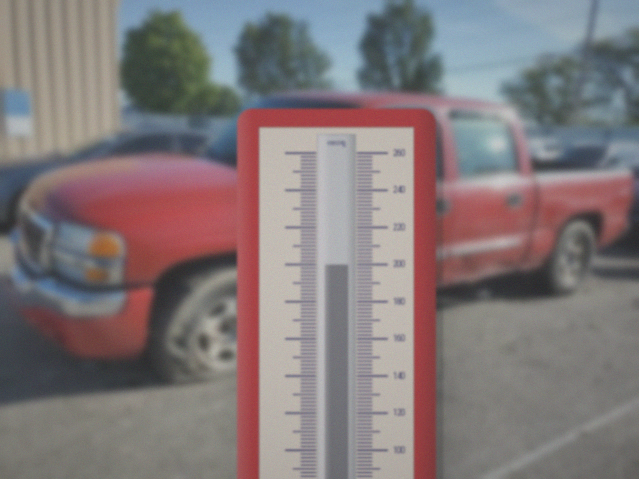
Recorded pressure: mmHg 200
